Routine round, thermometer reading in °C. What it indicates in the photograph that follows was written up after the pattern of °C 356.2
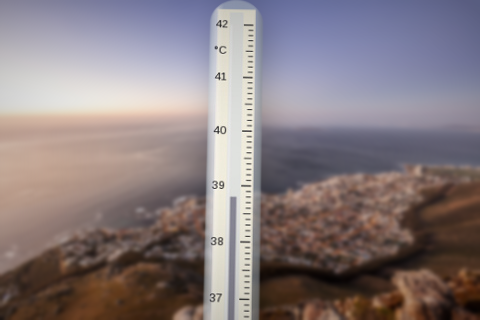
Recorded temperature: °C 38.8
